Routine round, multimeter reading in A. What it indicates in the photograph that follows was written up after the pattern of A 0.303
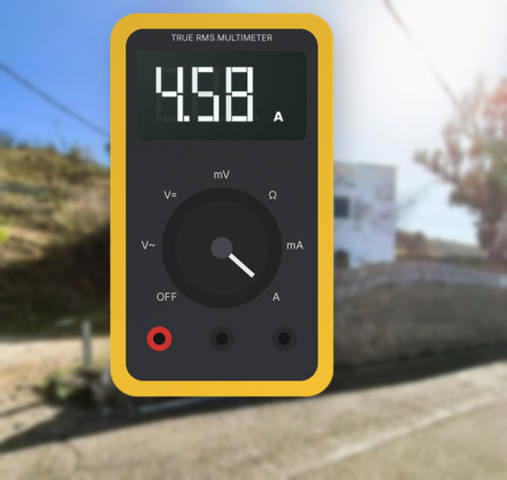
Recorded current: A 4.58
